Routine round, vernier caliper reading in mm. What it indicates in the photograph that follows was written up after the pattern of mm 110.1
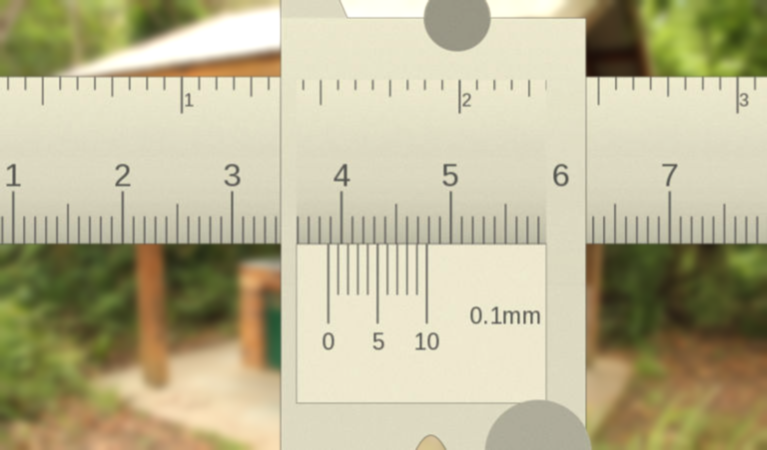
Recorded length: mm 38.8
